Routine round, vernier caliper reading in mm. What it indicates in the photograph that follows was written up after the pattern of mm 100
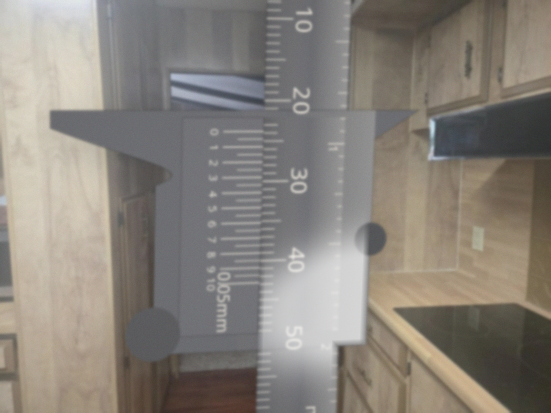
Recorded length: mm 23.8
